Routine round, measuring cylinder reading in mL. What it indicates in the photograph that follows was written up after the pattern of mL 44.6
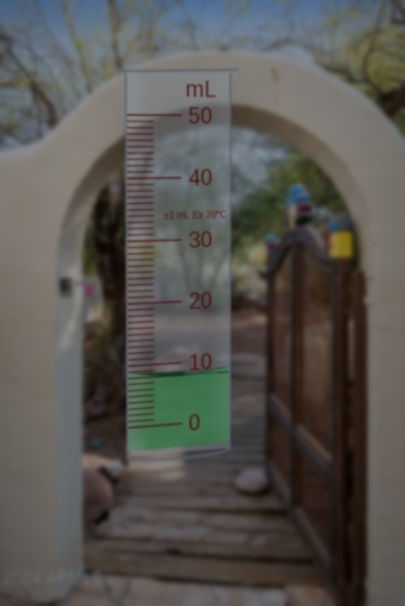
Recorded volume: mL 8
